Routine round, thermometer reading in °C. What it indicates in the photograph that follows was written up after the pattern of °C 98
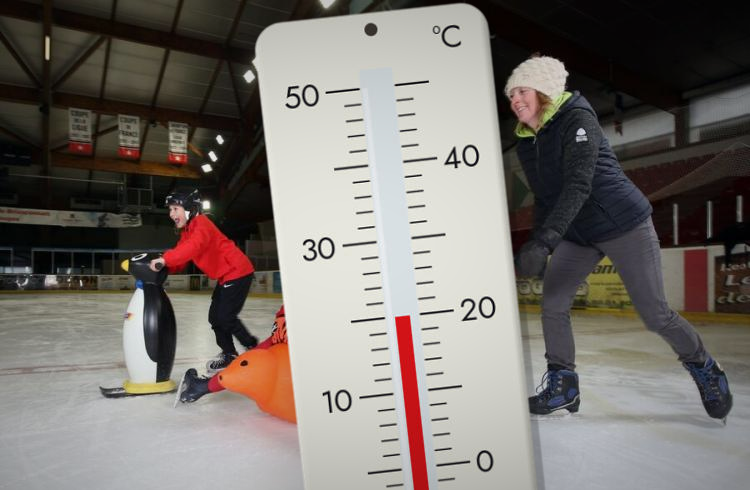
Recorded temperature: °C 20
